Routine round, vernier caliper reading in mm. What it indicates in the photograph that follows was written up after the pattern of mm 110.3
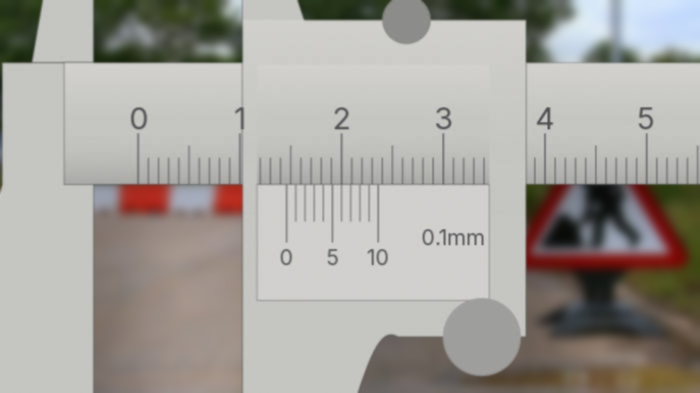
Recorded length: mm 14.6
